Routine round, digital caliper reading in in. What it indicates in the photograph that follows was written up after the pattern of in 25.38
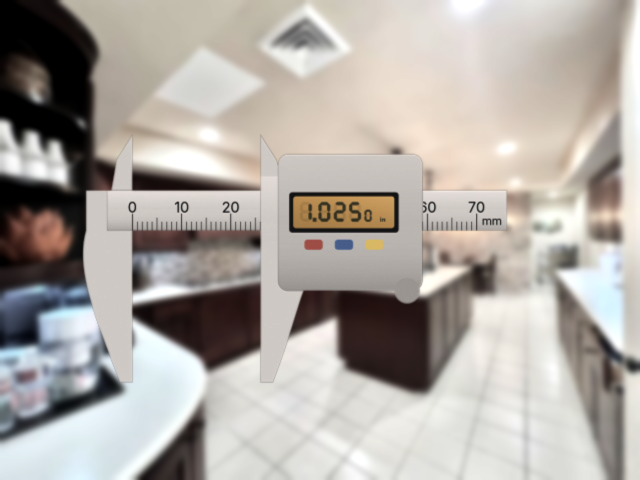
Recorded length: in 1.0250
